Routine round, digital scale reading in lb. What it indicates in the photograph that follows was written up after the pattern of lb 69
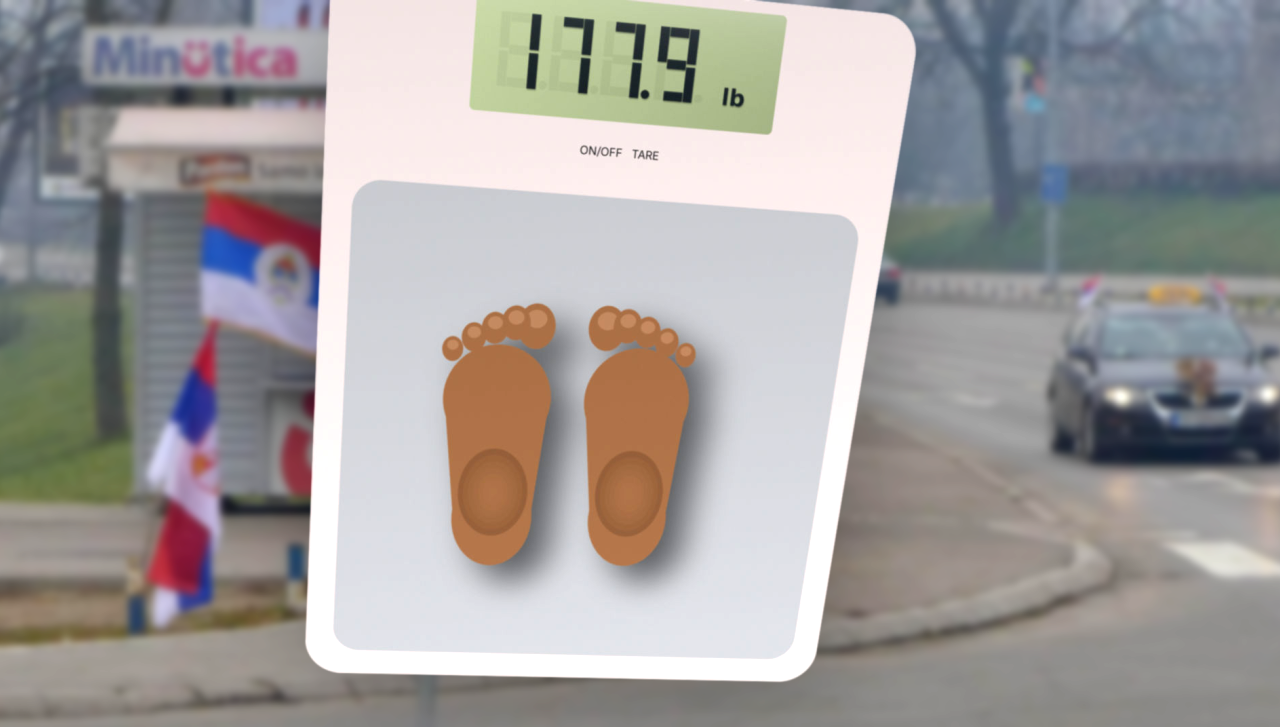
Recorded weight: lb 177.9
